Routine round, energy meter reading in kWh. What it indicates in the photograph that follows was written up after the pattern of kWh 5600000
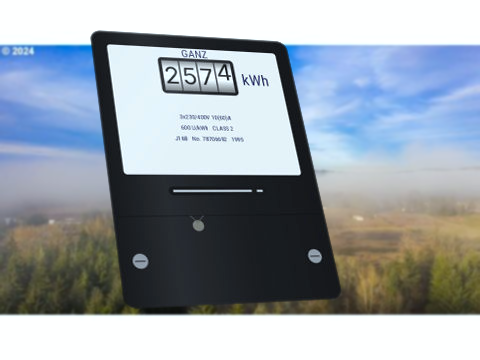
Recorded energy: kWh 2574
